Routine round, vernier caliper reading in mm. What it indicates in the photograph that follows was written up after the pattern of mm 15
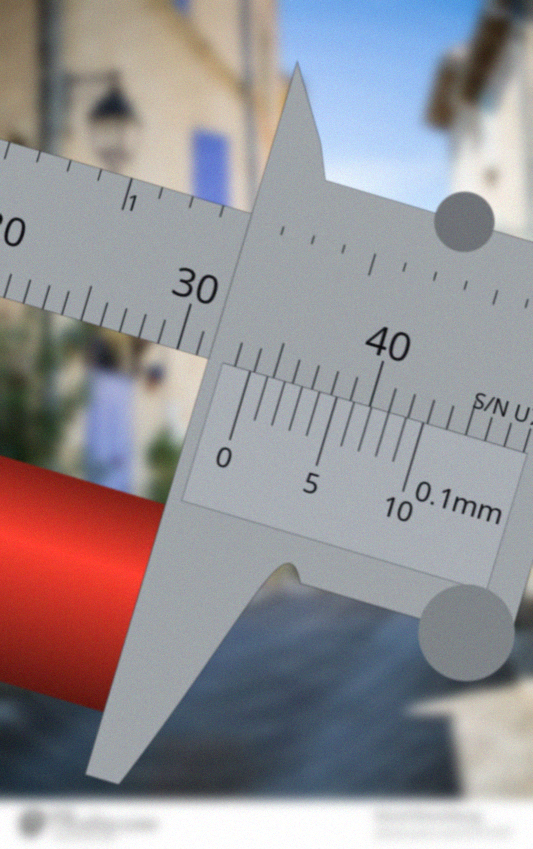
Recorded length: mm 33.8
